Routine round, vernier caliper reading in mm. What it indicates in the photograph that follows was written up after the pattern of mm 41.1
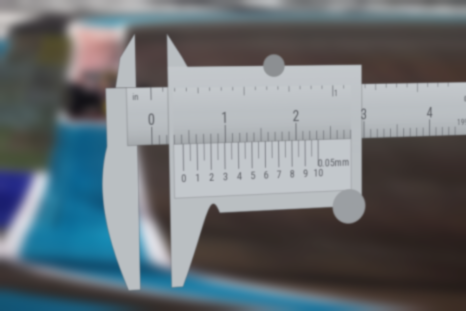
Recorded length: mm 4.2
